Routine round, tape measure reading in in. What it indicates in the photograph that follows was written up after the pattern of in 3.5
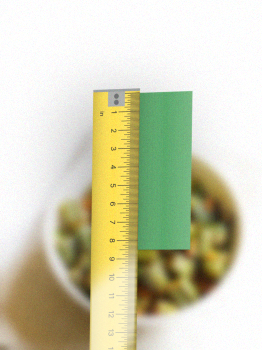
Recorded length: in 8.5
